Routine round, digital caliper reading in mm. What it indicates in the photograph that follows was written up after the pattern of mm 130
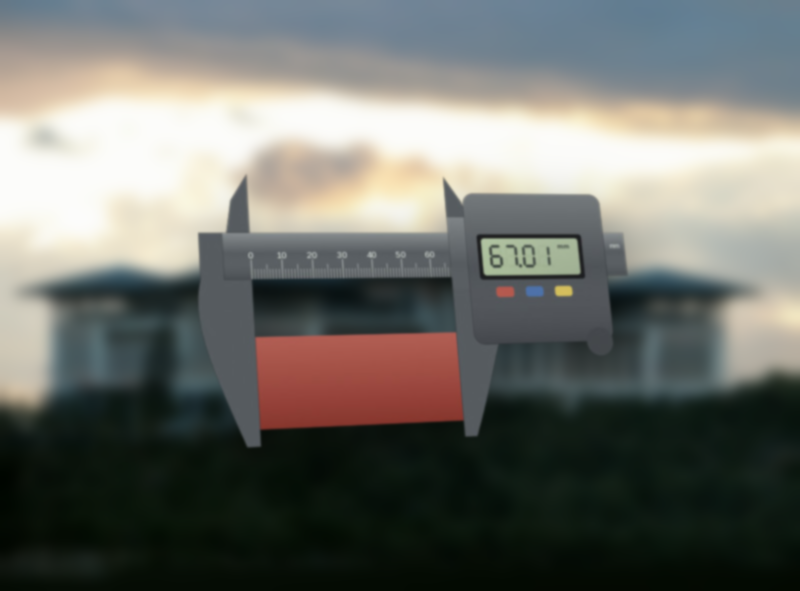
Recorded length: mm 67.01
